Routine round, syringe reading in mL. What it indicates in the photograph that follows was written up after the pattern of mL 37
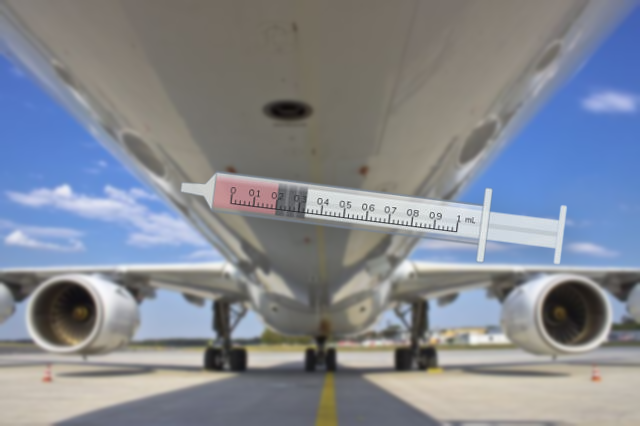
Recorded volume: mL 0.2
